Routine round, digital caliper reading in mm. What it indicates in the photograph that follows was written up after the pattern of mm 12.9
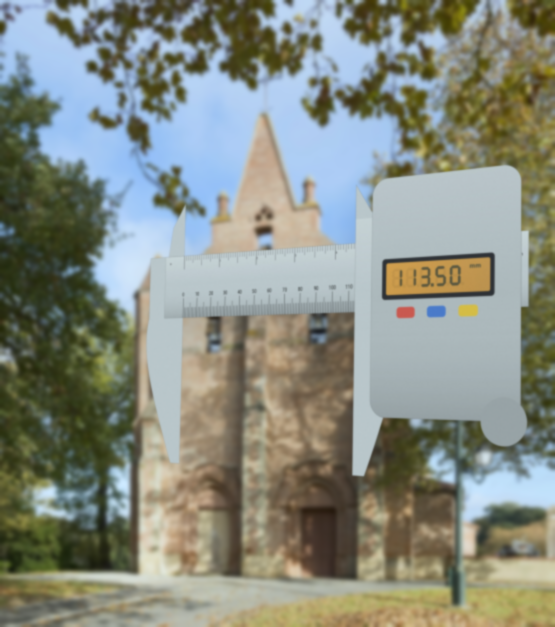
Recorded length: mm 113.50
